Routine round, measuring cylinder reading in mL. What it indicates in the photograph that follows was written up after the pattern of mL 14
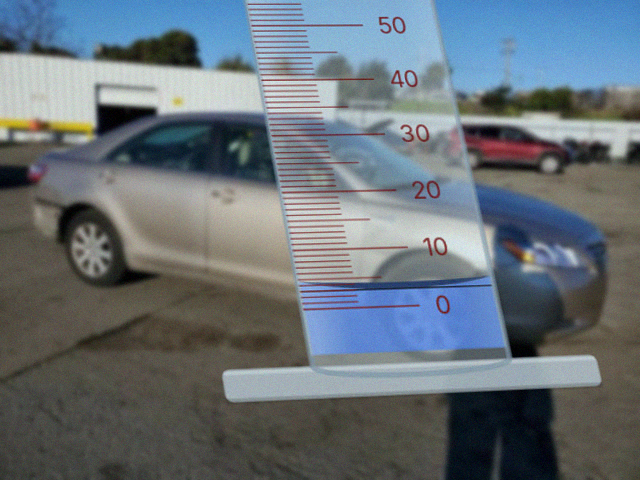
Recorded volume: mL 3
